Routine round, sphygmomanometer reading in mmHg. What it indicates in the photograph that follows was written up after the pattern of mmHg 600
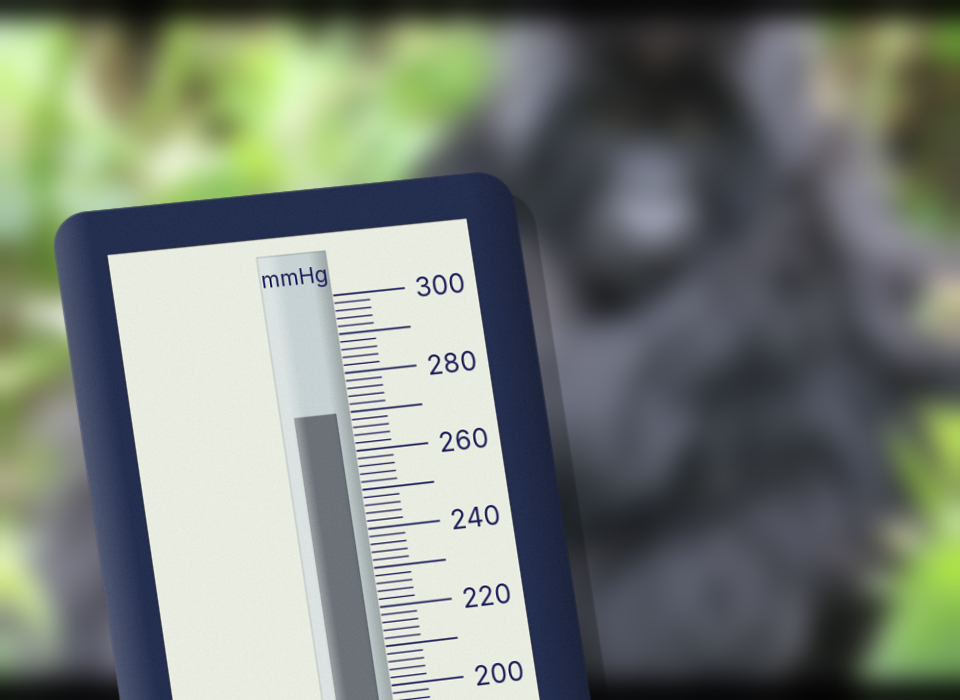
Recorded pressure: mmHg 270
